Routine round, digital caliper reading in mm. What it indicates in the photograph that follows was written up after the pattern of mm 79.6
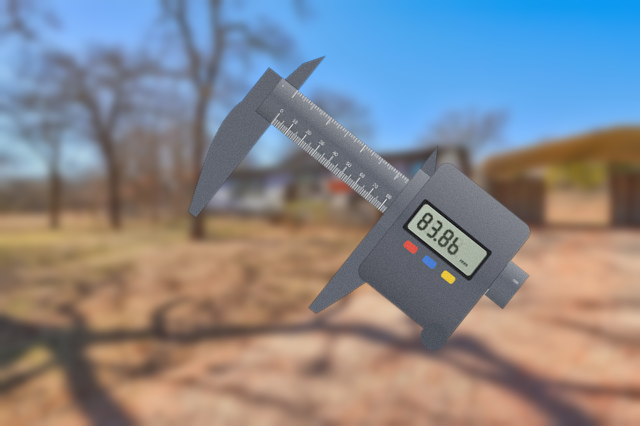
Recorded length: mm 83.86
